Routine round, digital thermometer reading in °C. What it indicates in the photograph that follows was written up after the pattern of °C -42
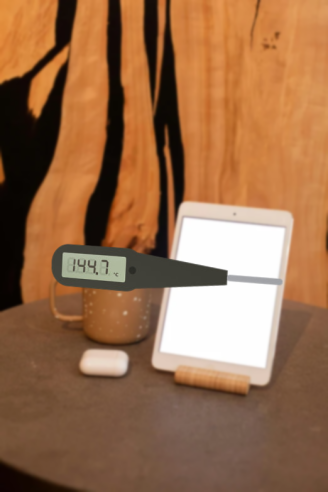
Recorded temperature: °C 144.7
